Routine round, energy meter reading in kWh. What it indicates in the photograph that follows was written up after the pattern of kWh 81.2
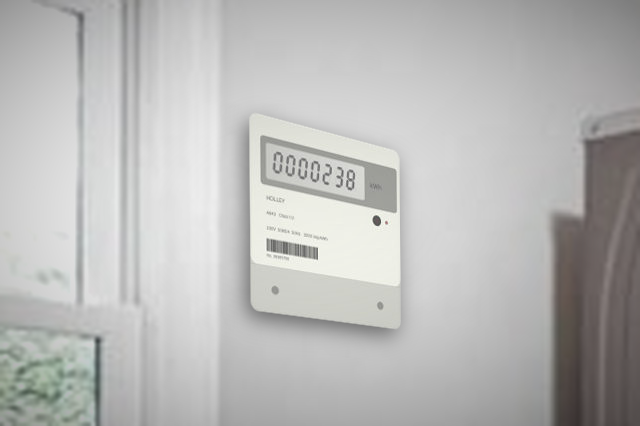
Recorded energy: kWh 238
